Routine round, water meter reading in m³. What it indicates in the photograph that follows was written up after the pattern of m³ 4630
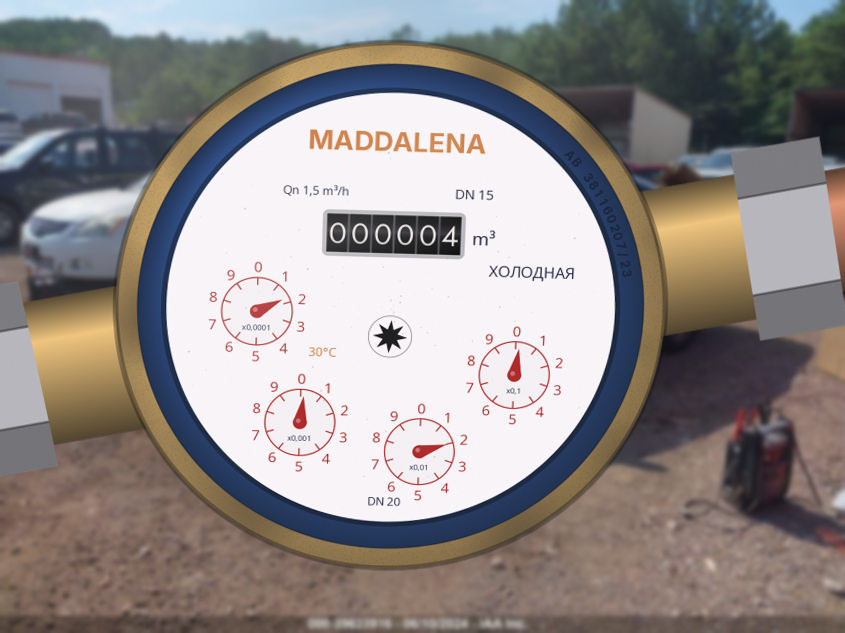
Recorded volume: m³ 4.0201
